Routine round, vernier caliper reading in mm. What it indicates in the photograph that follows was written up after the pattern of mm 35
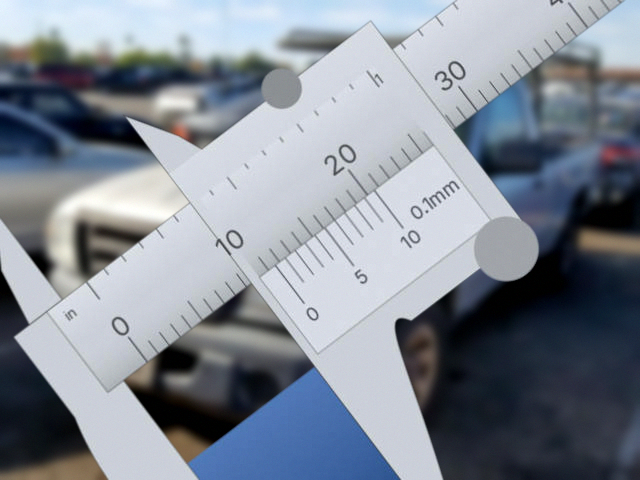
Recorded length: mm 11.6
